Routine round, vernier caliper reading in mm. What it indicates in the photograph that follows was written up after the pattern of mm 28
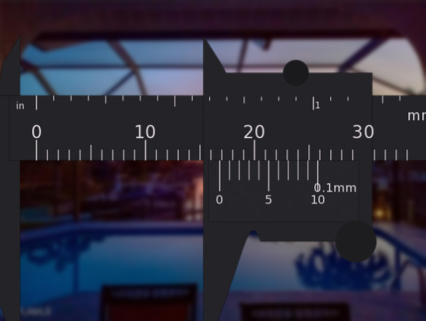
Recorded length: mm 16.8
